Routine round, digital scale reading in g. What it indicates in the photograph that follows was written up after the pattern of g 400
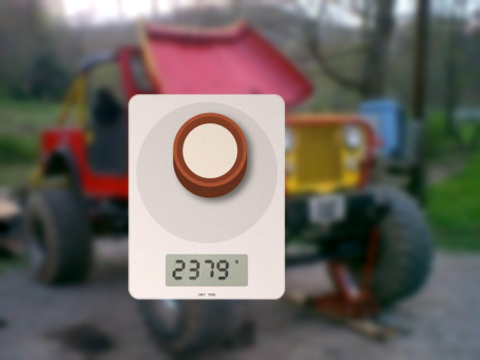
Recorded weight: g 2379
